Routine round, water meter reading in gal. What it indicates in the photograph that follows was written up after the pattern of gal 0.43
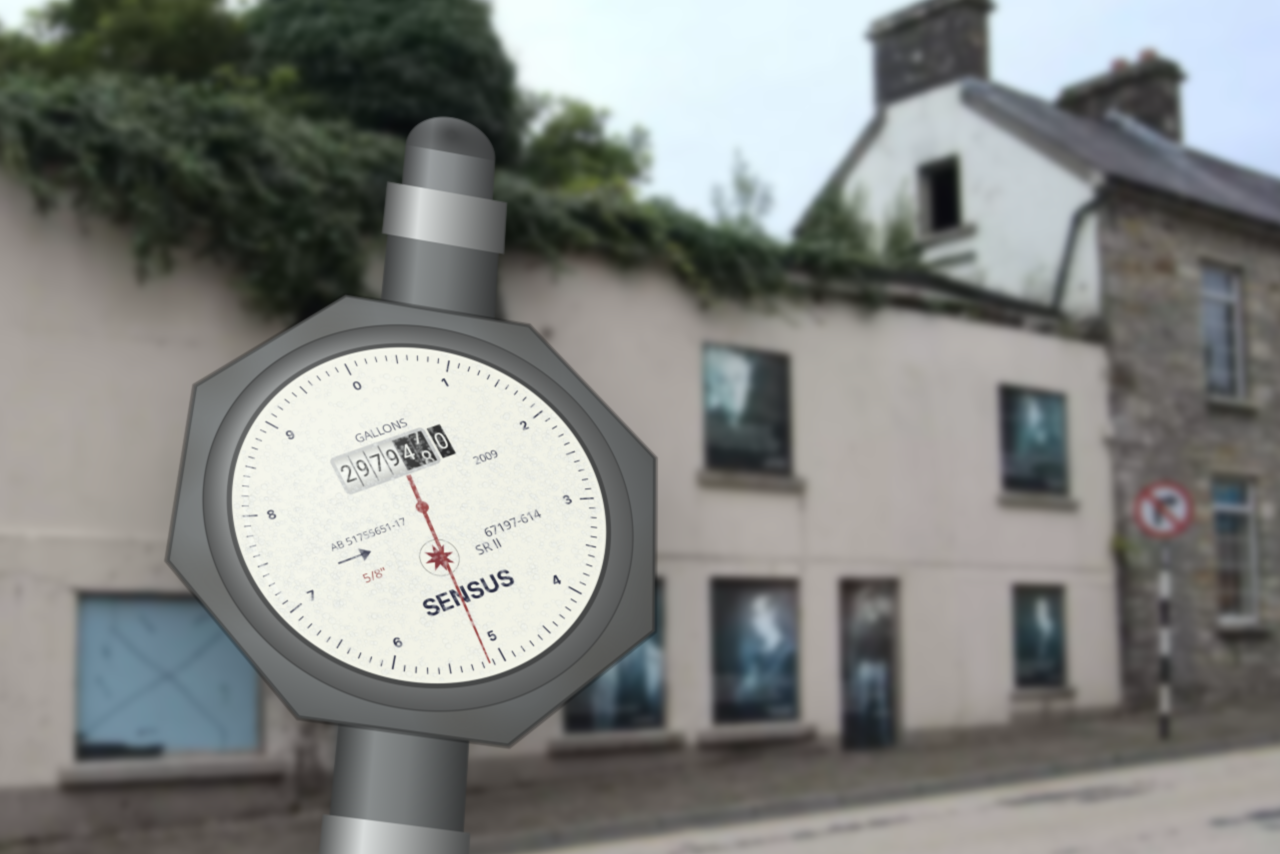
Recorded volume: gal 2979475.1
